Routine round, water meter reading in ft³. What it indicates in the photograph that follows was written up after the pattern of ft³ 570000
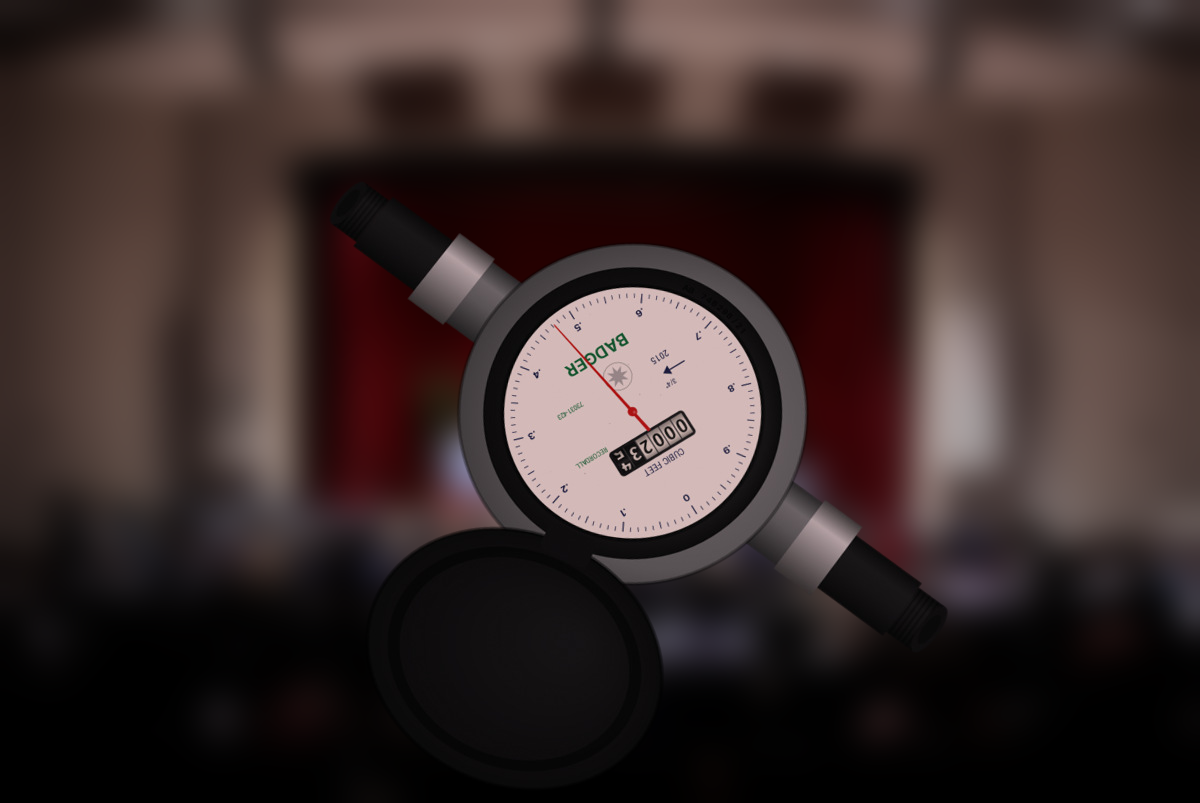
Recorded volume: ft³ 234.47
